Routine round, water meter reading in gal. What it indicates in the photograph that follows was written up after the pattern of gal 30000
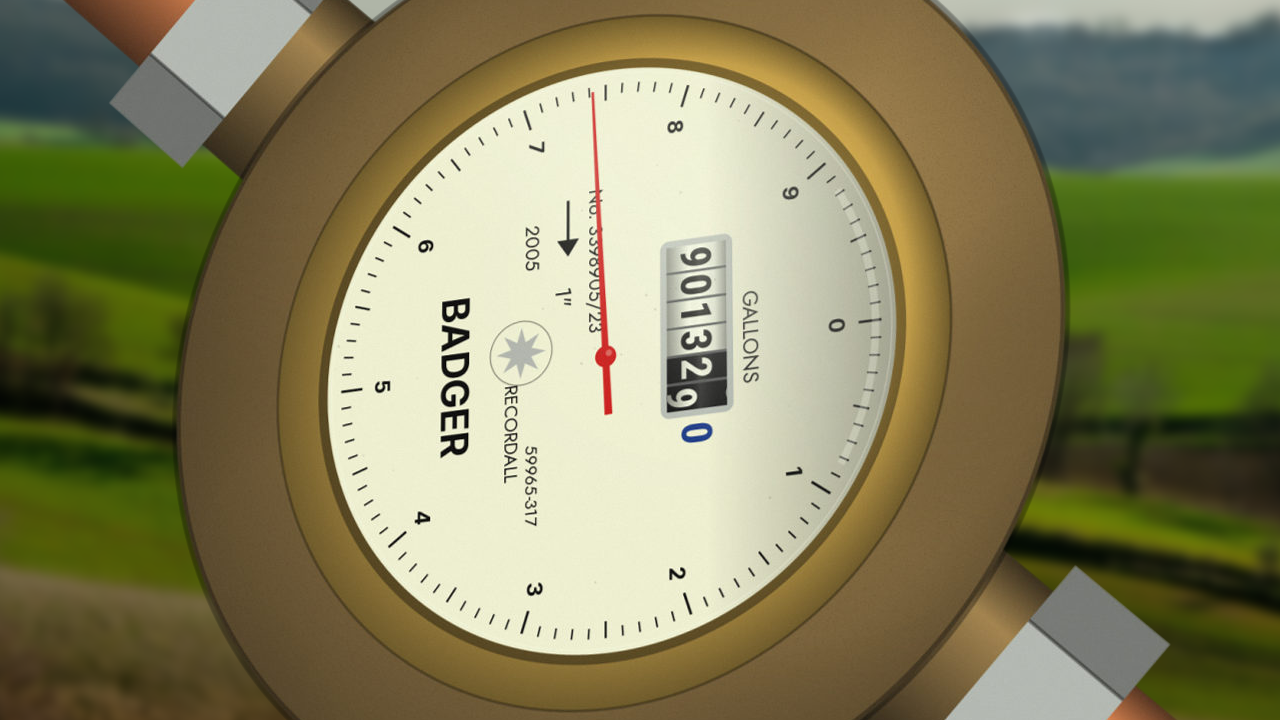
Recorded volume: gal 9013287.4
